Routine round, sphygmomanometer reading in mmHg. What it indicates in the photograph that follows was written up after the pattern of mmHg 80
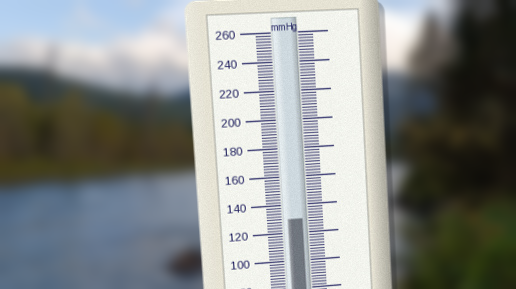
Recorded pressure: mmHg 130
